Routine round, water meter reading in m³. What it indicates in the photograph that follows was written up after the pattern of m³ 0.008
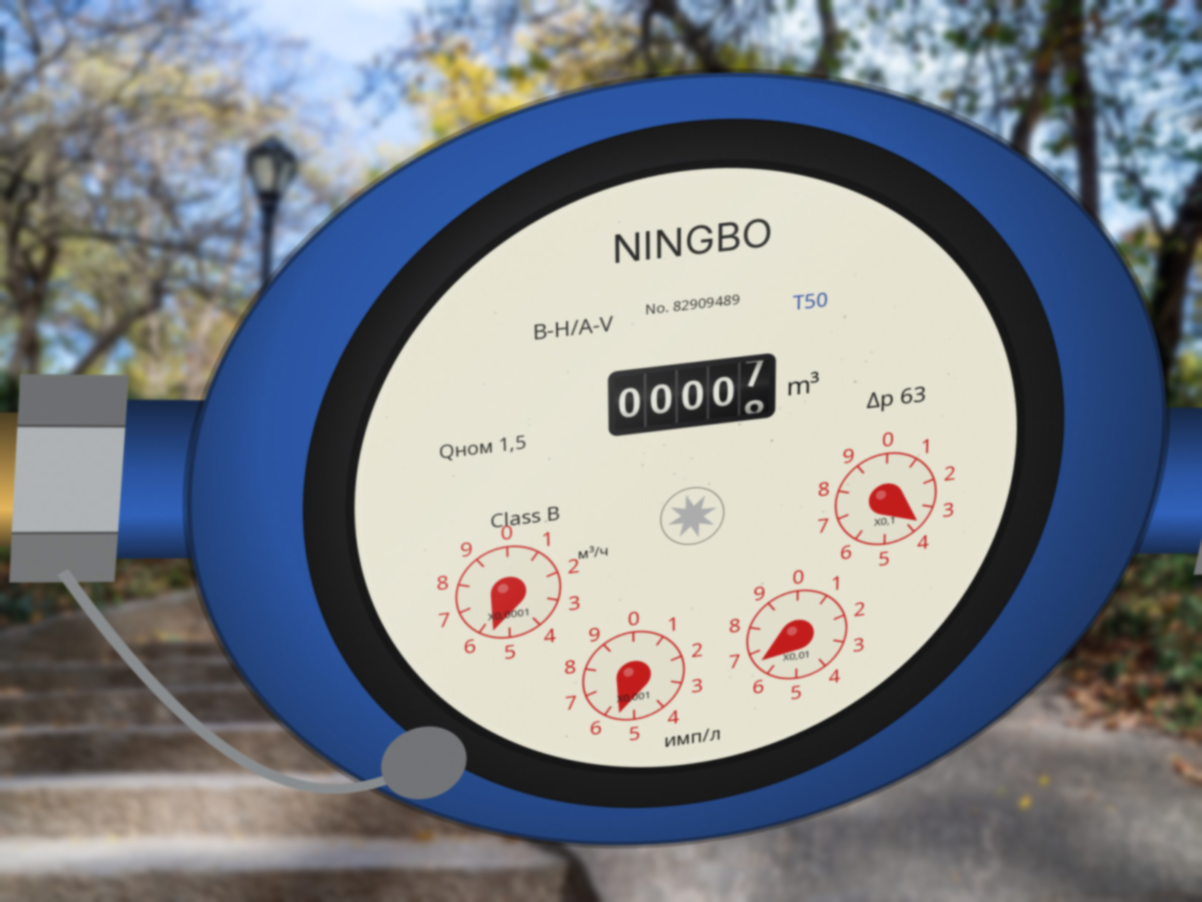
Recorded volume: m³ 7.3655
